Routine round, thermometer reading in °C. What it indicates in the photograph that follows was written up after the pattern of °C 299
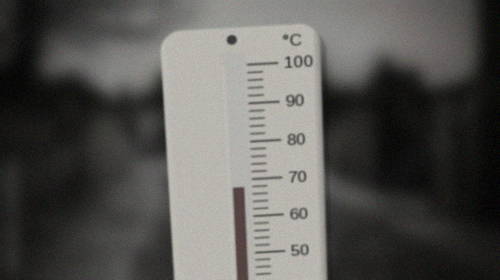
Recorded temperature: °C 68
